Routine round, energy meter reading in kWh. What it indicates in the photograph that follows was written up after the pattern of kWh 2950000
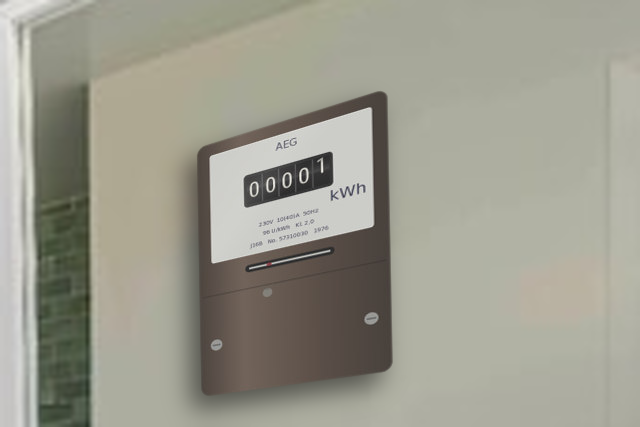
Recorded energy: kWh 1
